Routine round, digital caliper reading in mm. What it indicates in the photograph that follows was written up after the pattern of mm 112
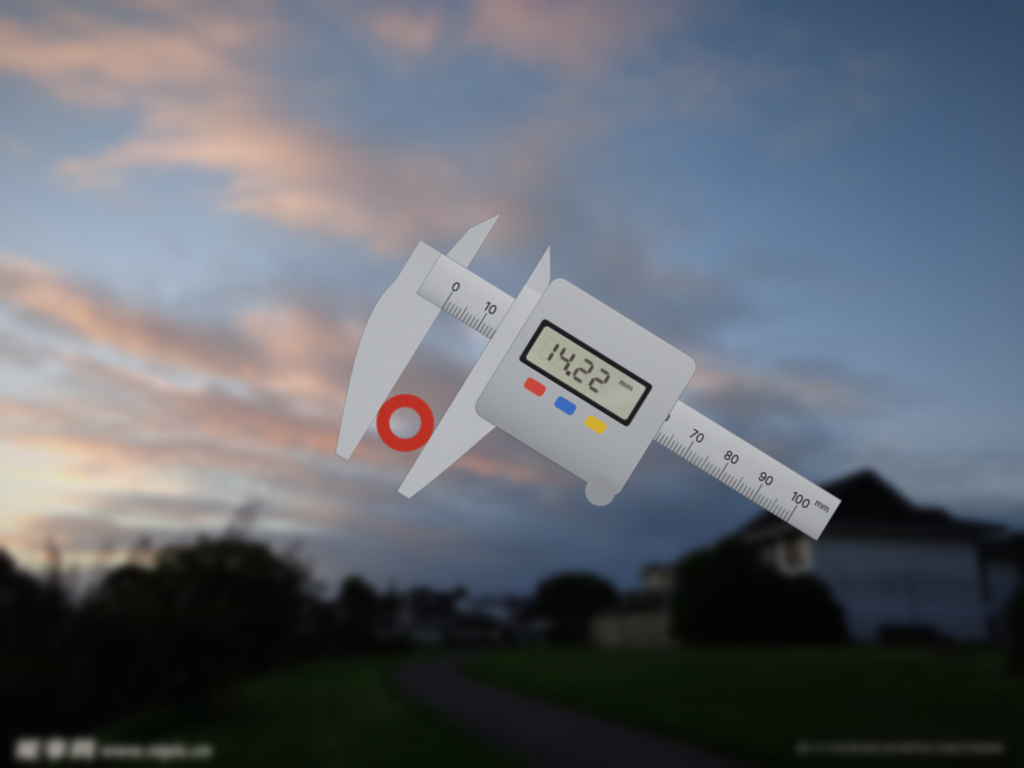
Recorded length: mm 14.22
